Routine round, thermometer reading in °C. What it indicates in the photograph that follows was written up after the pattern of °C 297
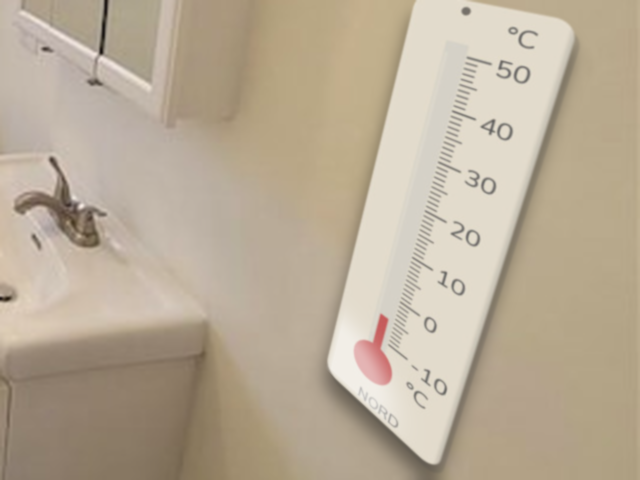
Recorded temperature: °C -5
